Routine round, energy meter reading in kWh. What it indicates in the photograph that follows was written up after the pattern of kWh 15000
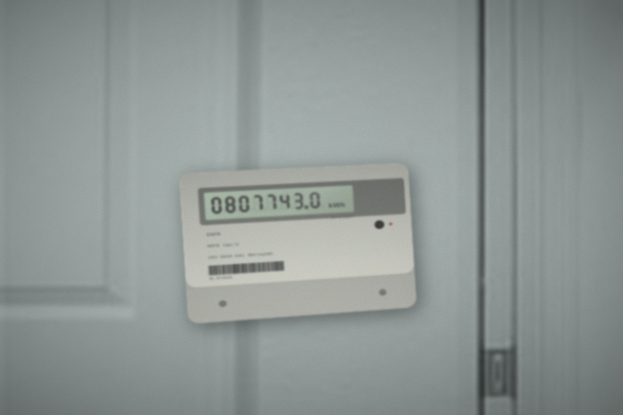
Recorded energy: kWh 807743.0
